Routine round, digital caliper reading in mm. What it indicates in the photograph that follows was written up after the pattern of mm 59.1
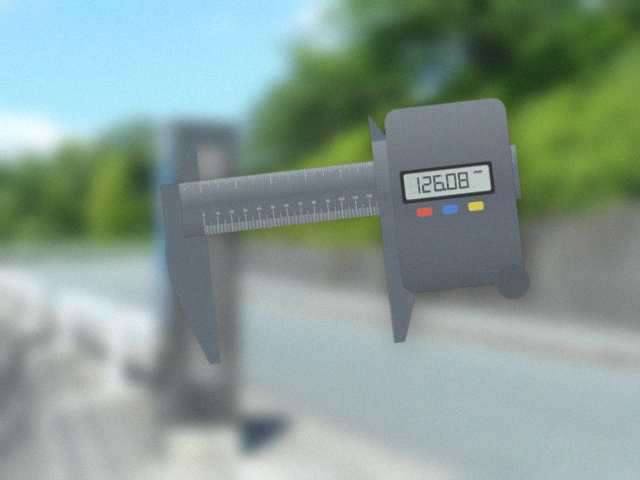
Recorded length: mm 126.08
